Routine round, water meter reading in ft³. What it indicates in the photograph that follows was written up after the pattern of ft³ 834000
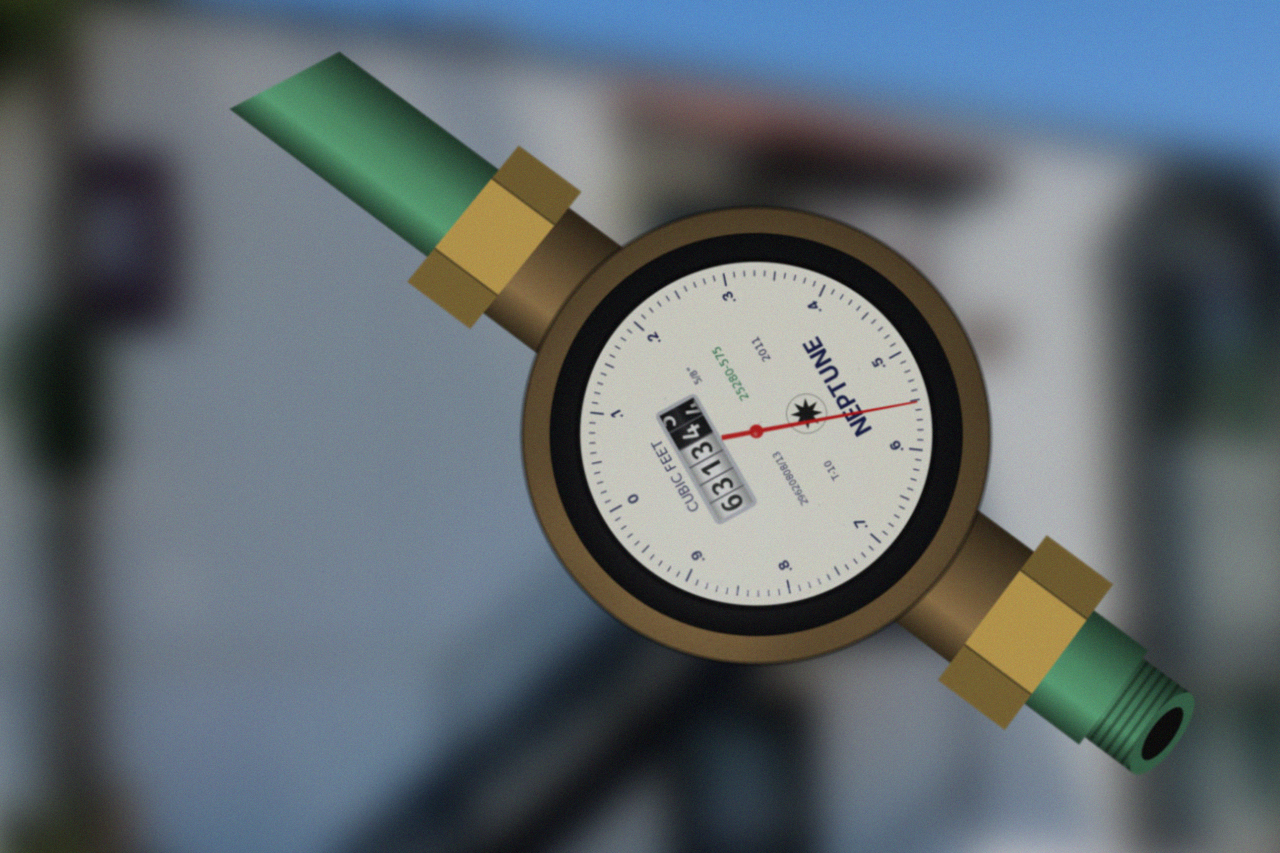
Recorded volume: ft³ 631343.55
